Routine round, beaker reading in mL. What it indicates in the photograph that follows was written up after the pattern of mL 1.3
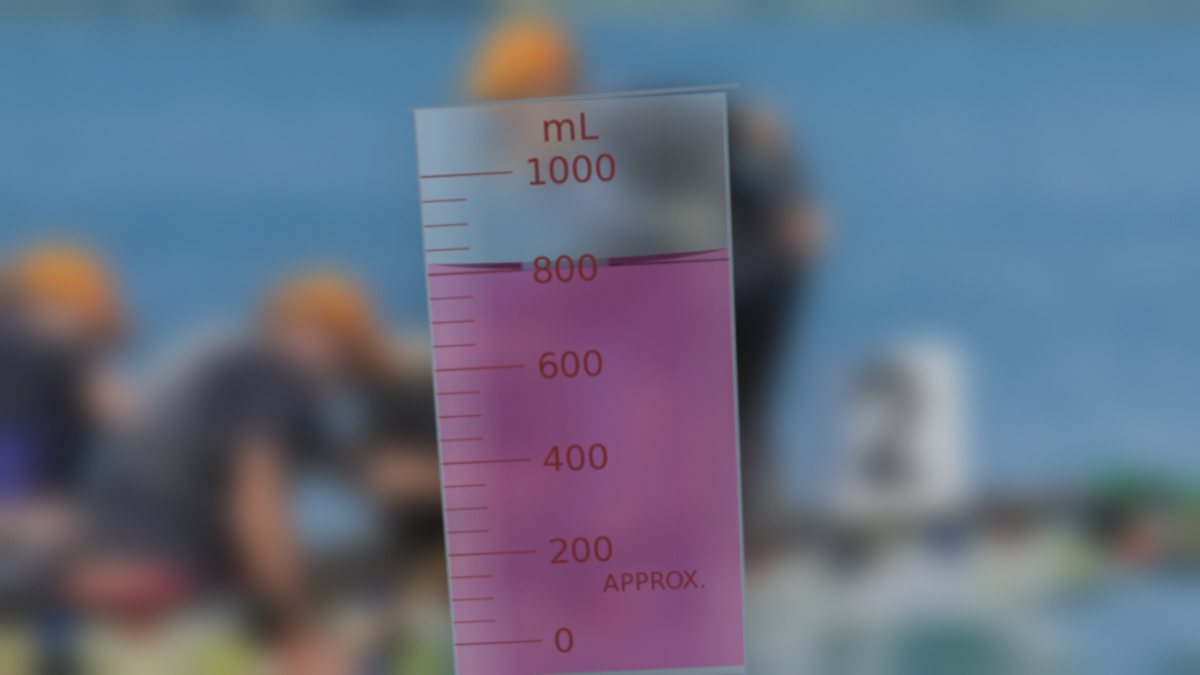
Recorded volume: mL 800
